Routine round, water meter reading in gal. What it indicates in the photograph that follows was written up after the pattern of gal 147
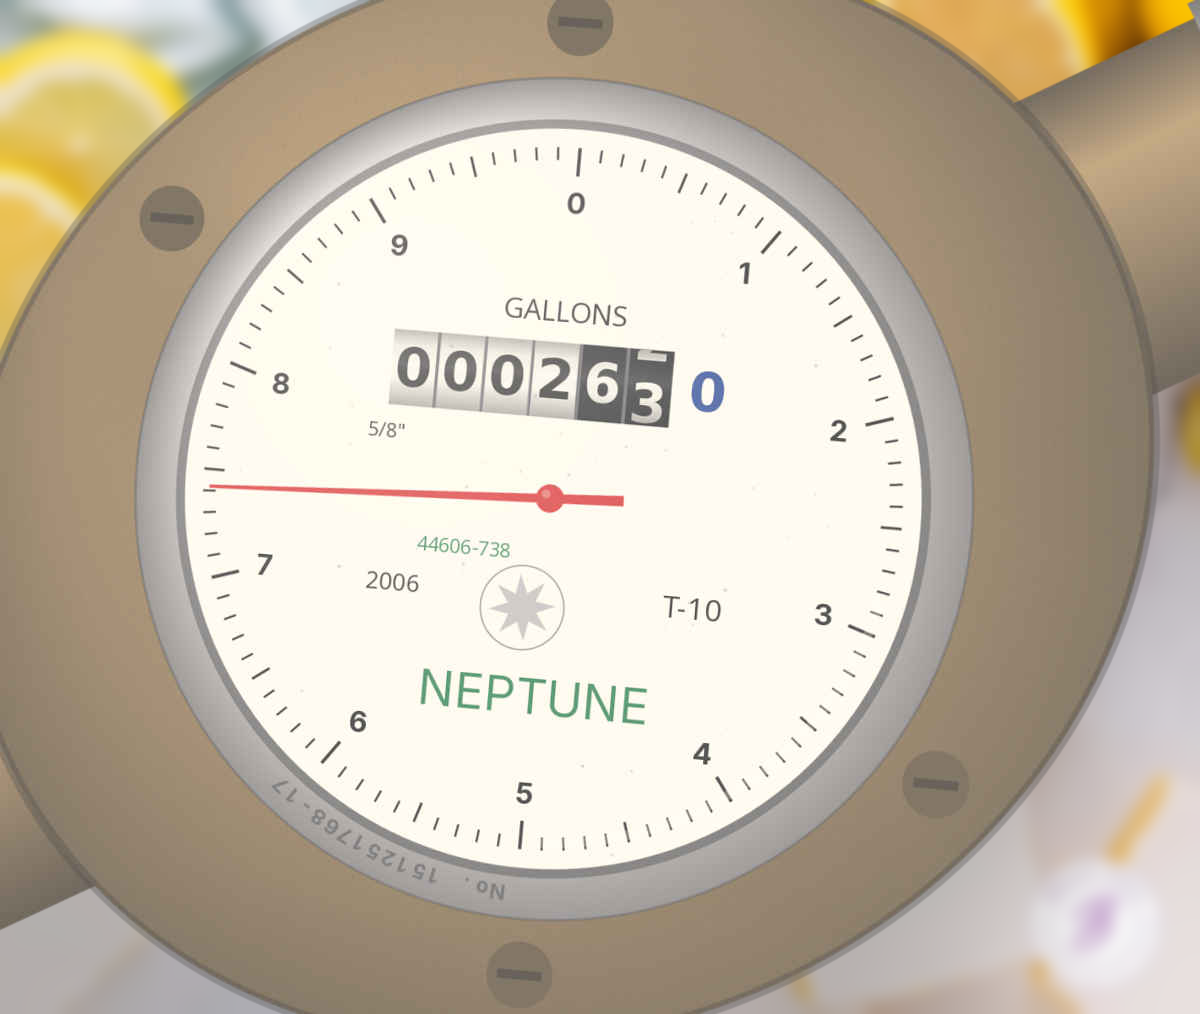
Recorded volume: gal 2627.4
